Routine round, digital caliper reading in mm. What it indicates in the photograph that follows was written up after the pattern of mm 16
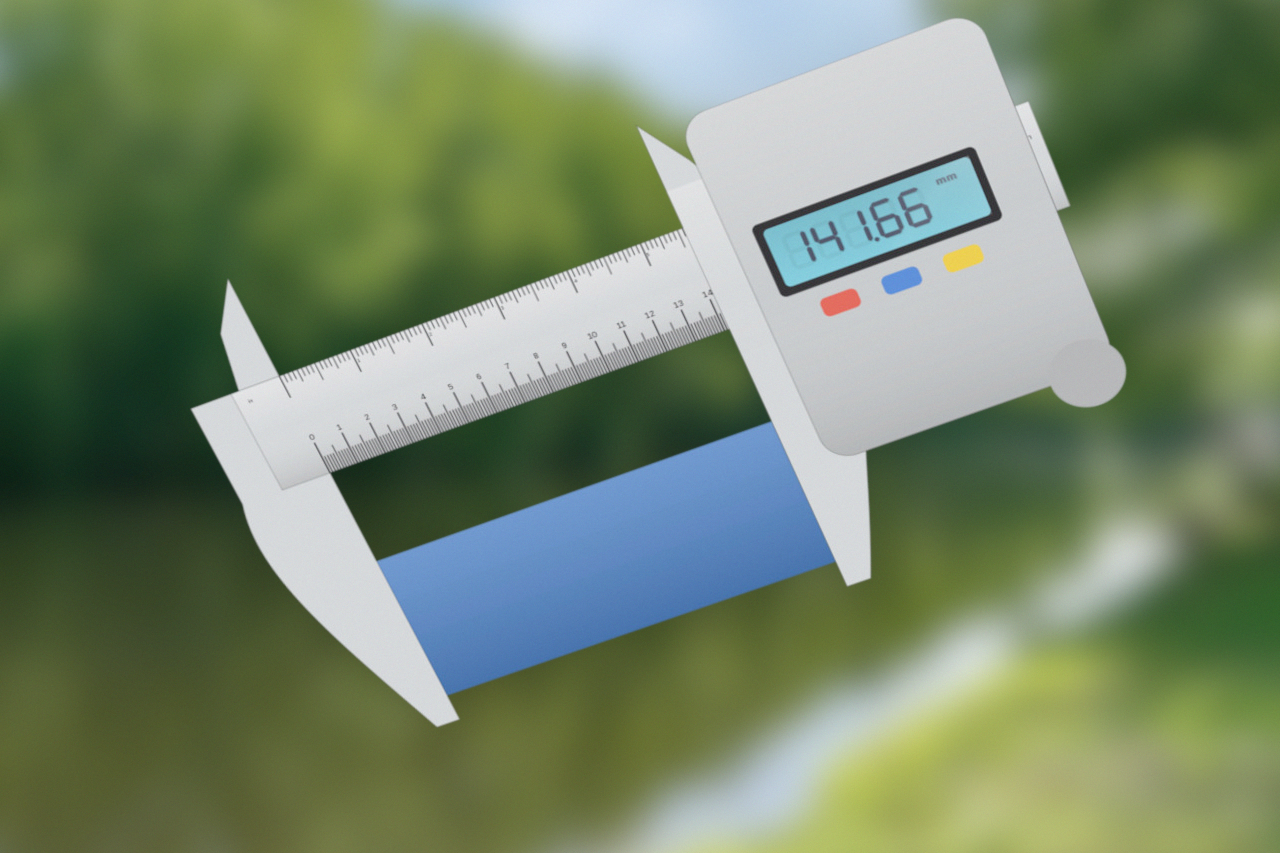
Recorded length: mm 141.66
